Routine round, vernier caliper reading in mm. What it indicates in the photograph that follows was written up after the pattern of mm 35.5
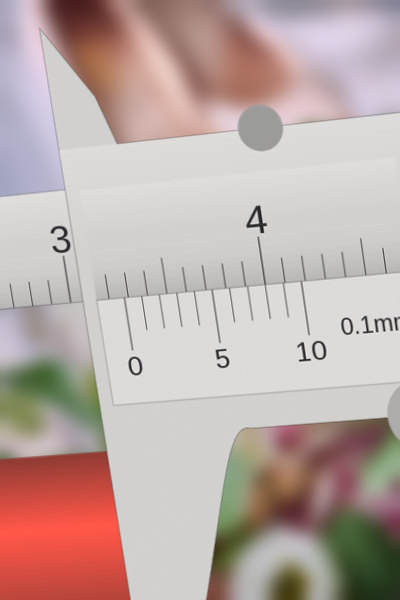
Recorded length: mm 32.8
